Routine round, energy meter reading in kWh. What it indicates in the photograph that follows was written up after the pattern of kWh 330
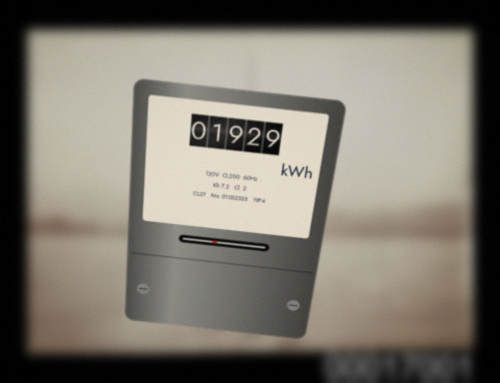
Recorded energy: kWh 1929
